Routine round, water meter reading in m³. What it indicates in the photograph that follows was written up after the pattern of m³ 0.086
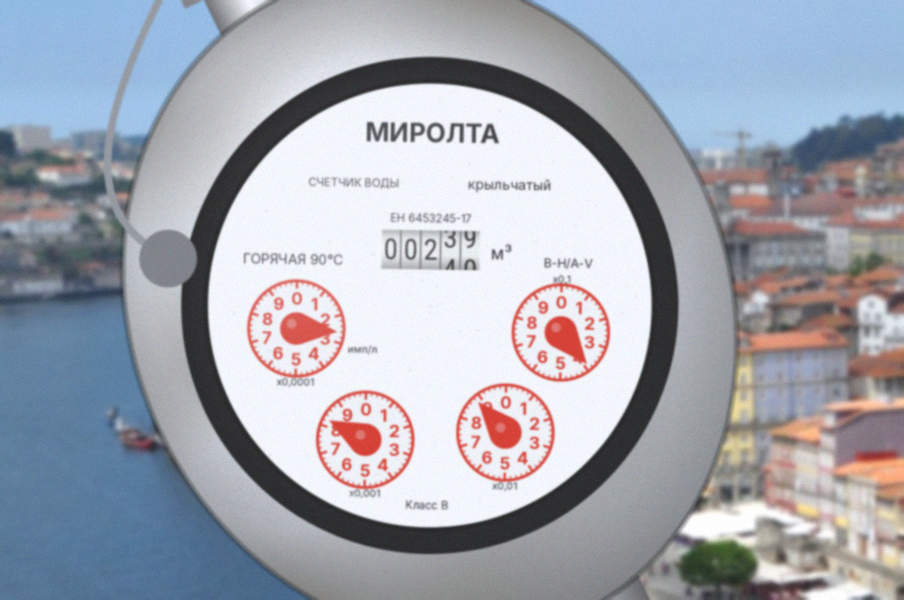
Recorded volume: m³ 239.3882
